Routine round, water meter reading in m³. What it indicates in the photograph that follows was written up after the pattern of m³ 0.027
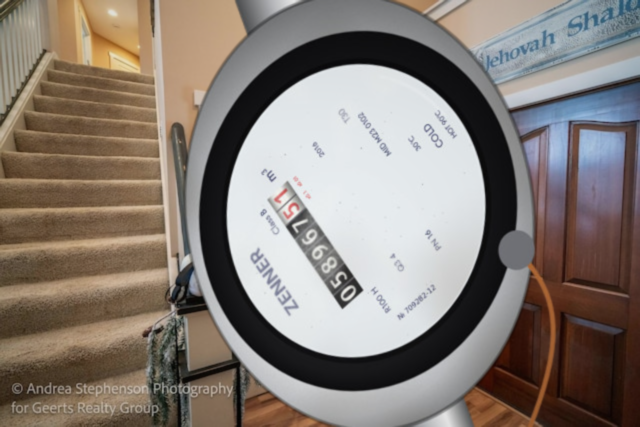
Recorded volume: m³ 58967.51
